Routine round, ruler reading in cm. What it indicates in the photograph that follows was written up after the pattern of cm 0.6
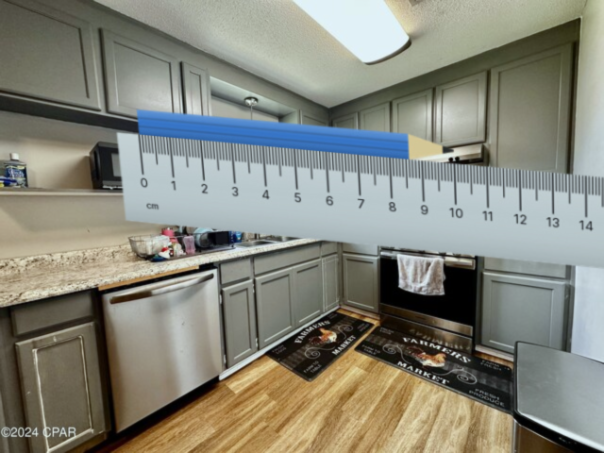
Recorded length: cm 10
